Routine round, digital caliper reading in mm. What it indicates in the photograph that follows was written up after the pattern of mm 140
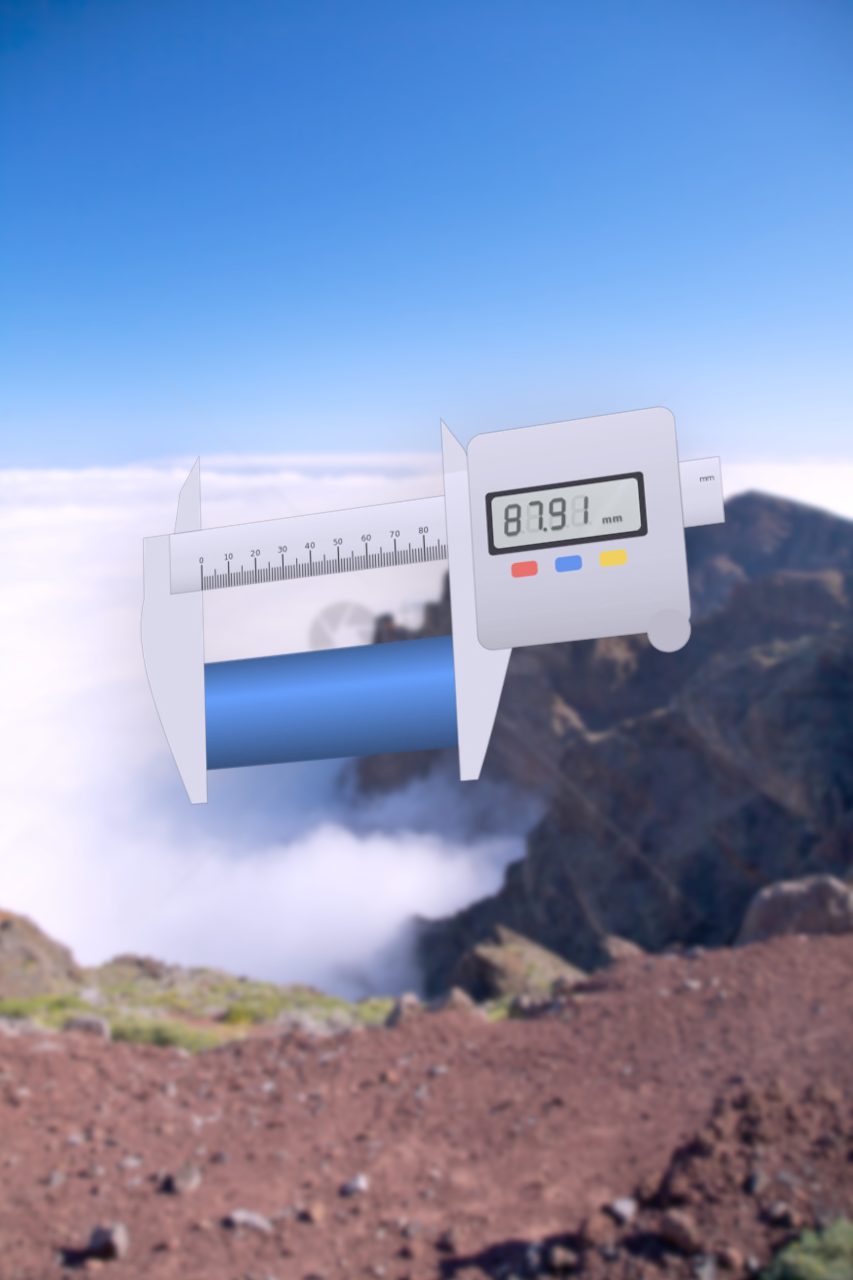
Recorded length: mm 87.91
